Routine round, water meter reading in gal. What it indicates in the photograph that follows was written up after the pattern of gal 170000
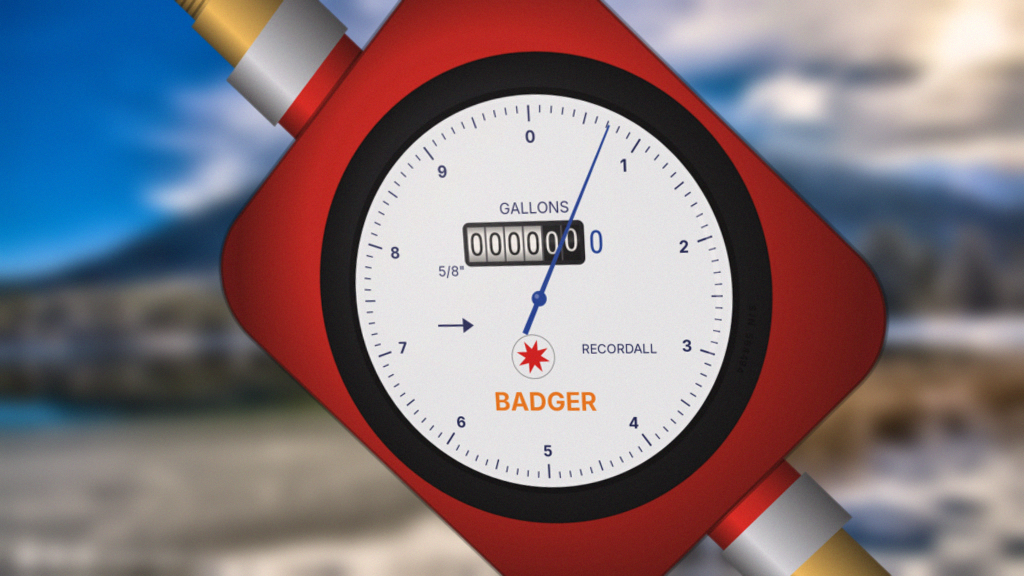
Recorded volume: gal 0.7
